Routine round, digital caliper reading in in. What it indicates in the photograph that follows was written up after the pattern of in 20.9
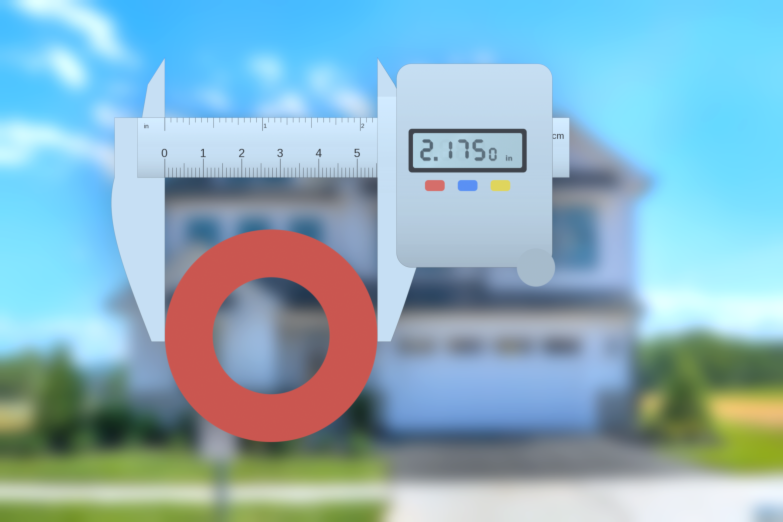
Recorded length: in 2.1750
